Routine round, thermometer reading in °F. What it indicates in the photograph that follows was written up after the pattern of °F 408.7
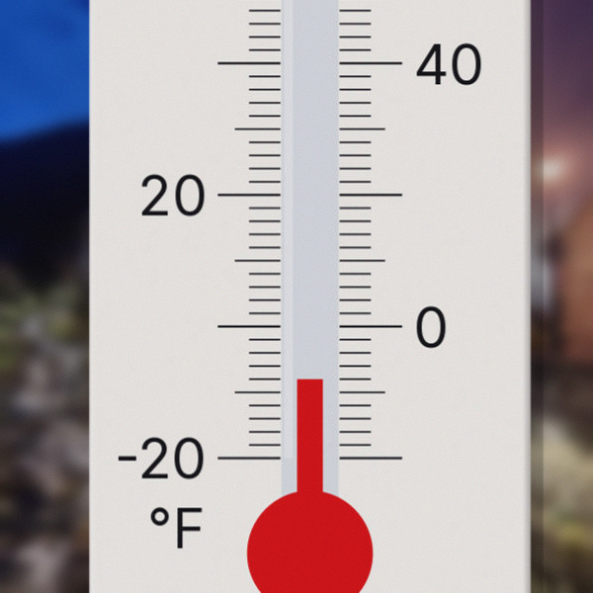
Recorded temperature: °F -8
